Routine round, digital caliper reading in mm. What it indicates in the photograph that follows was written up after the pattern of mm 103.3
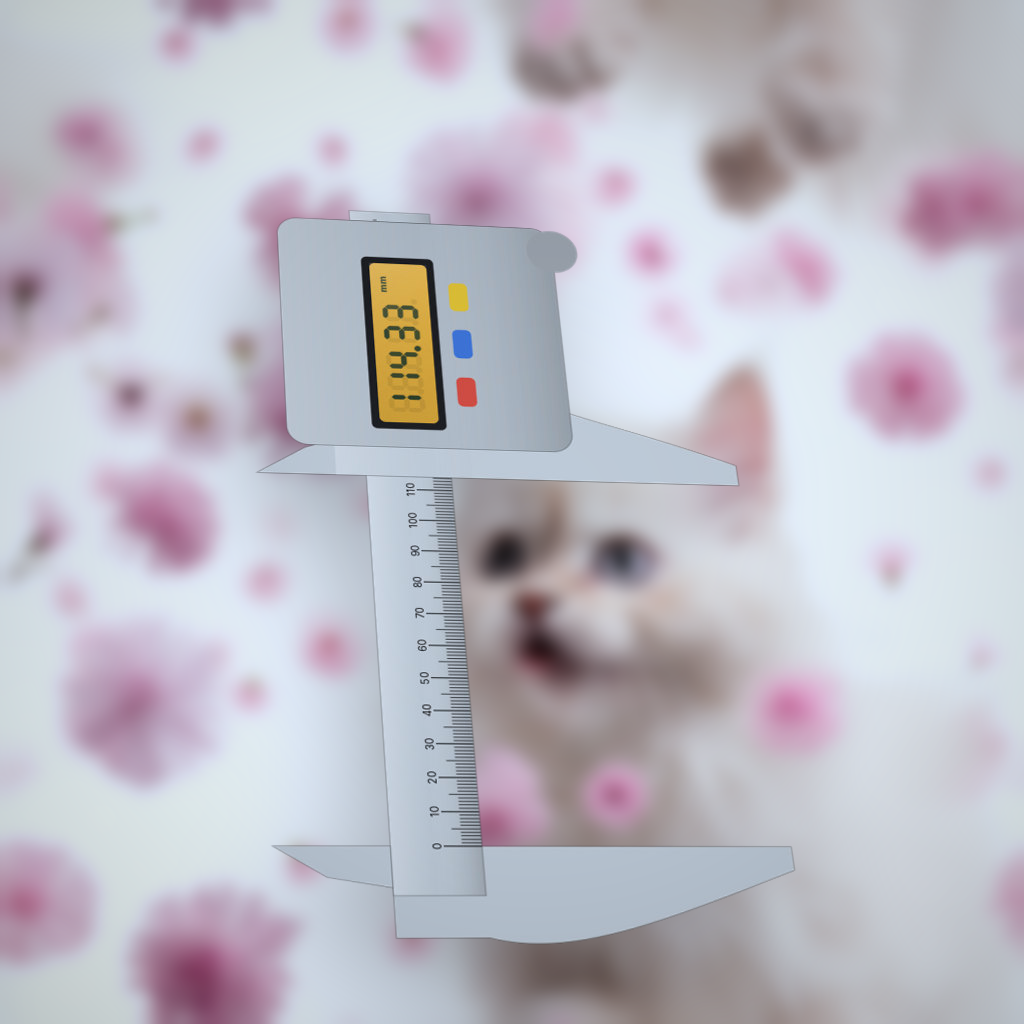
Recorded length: mm 114.33
